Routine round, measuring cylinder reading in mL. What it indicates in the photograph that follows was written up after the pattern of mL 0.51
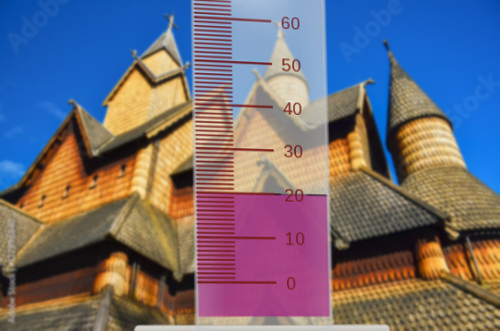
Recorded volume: mL 20
